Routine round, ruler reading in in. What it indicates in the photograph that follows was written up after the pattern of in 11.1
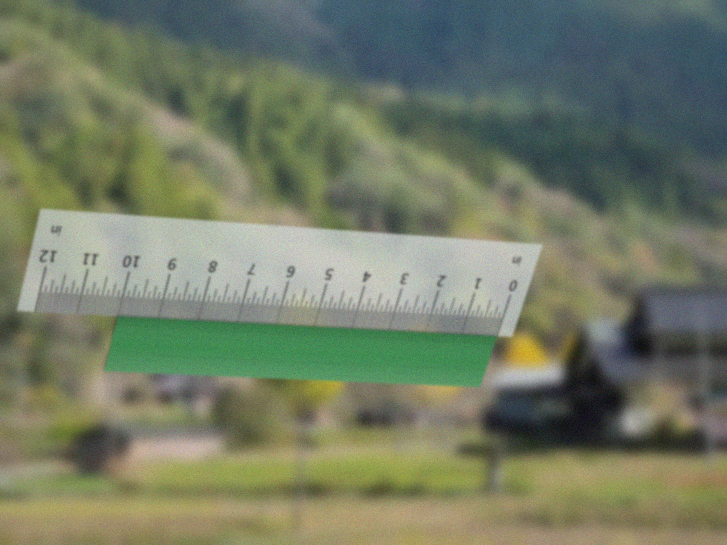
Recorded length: in 10
